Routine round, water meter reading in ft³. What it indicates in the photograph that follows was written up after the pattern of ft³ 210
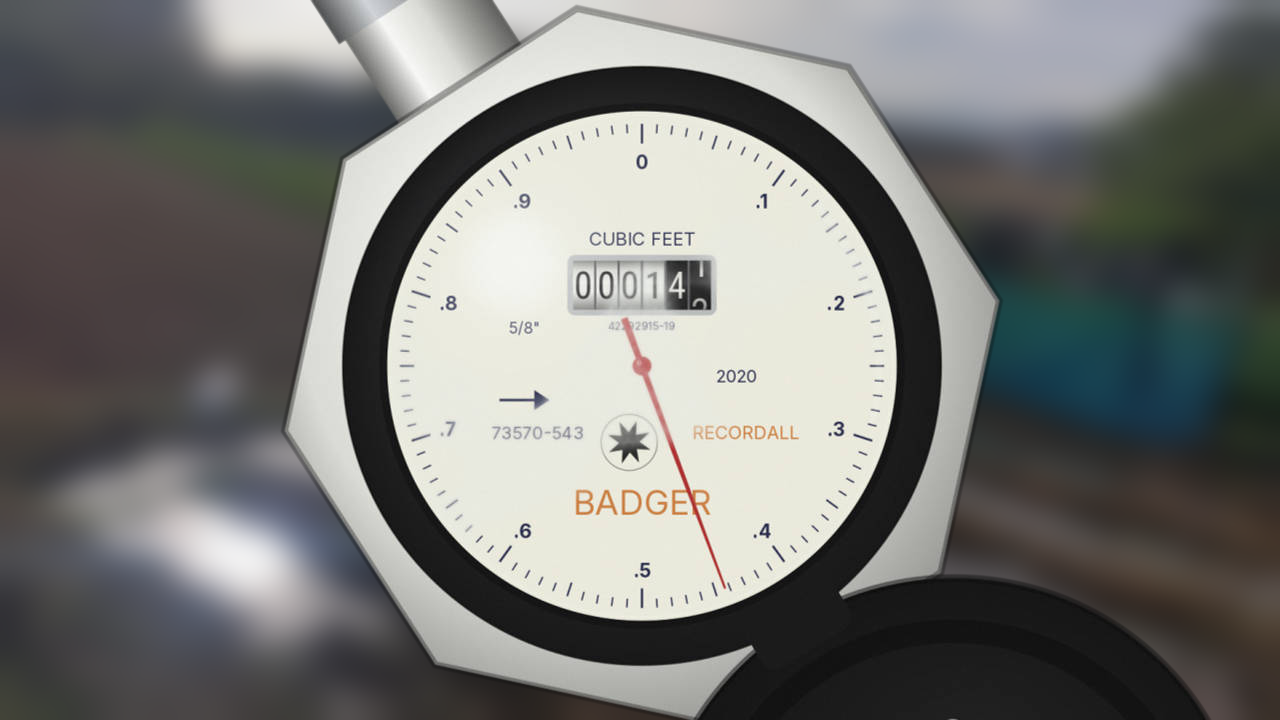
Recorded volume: ft³ 141.44
